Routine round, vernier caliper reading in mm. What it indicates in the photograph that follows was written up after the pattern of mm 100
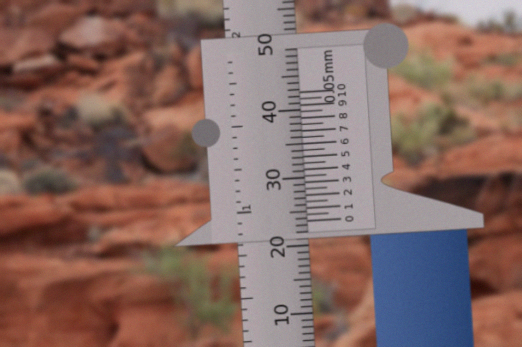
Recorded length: mm 23.6
